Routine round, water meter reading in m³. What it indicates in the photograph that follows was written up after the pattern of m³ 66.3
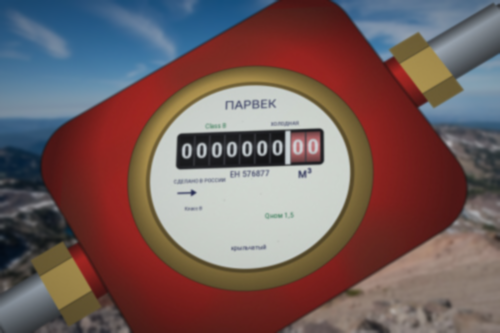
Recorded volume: m³ 0.00
